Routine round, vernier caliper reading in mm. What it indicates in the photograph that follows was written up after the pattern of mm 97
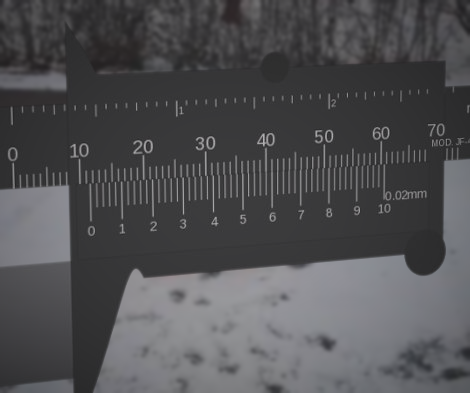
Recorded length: mm 11.6
